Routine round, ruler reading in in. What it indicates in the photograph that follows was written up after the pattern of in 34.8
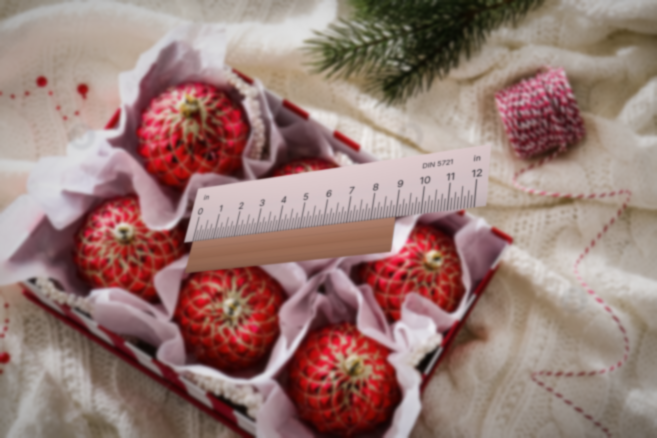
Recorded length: in 9
